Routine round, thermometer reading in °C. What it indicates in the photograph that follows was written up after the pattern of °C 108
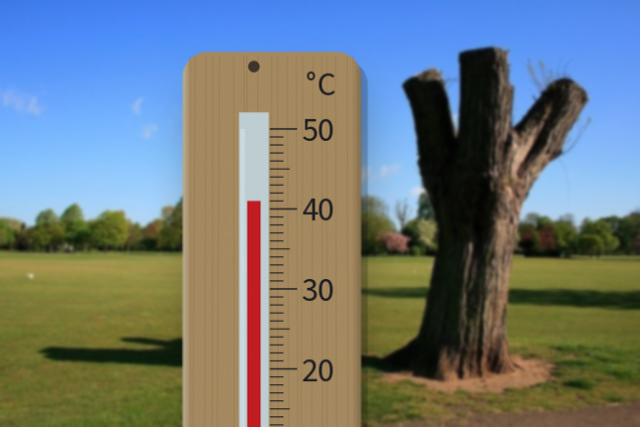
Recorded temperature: °C 41
